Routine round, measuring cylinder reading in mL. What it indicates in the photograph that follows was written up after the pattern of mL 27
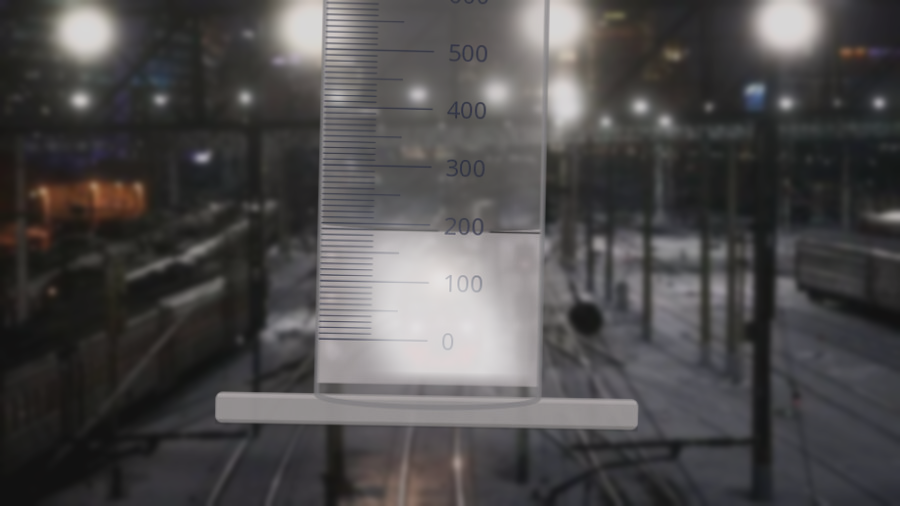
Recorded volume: mL 190
